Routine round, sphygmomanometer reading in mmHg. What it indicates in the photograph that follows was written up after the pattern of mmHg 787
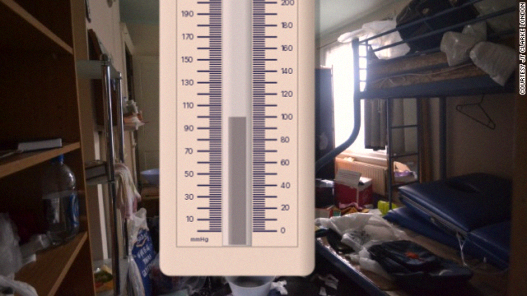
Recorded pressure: mmHg 100
